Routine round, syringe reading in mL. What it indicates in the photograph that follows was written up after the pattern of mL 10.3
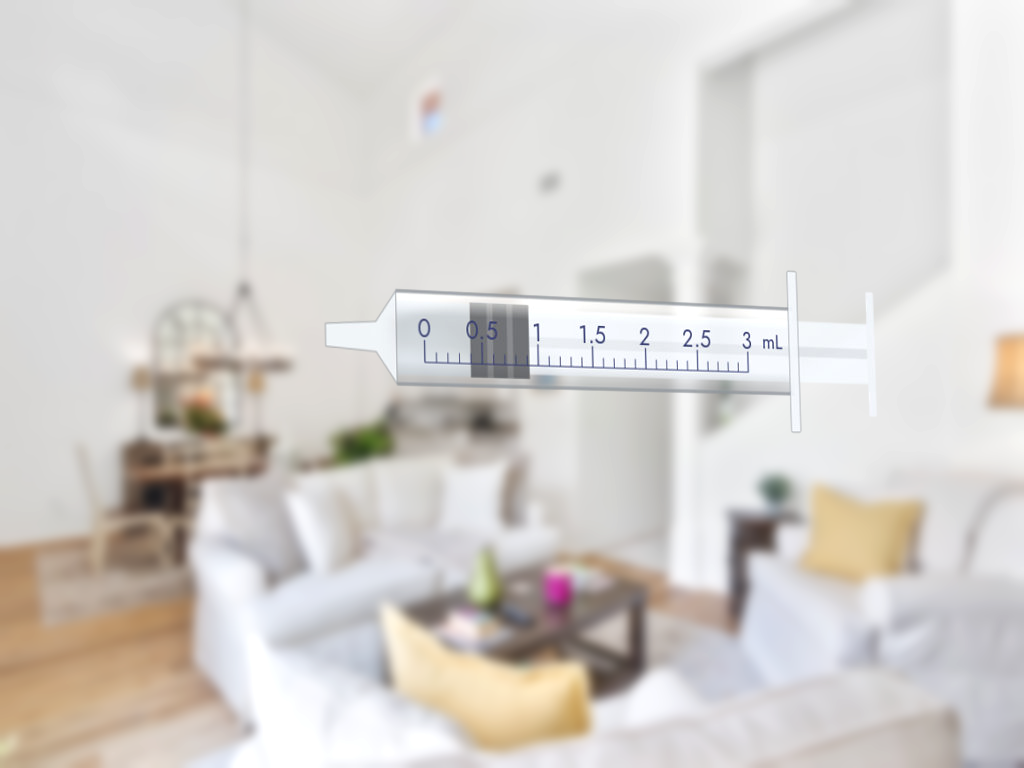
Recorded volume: mL 0.4
